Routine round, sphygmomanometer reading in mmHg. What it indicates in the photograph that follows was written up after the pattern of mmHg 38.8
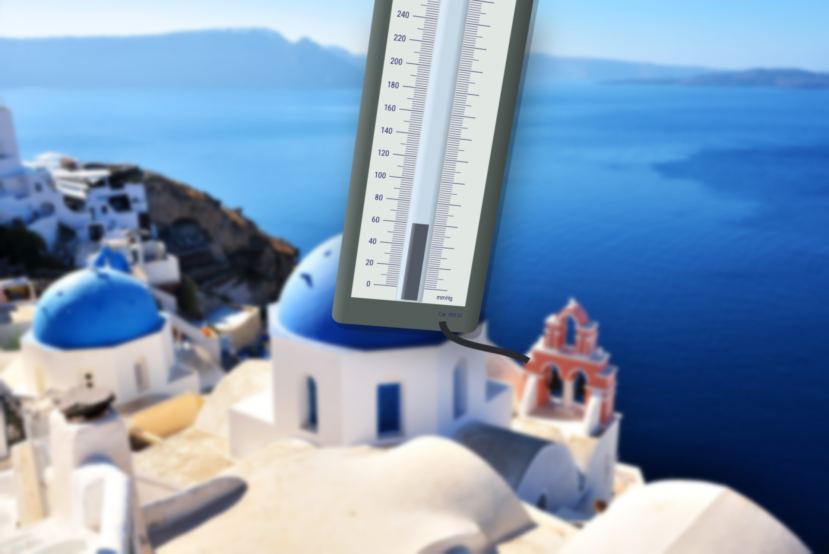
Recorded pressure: mmHg 60
